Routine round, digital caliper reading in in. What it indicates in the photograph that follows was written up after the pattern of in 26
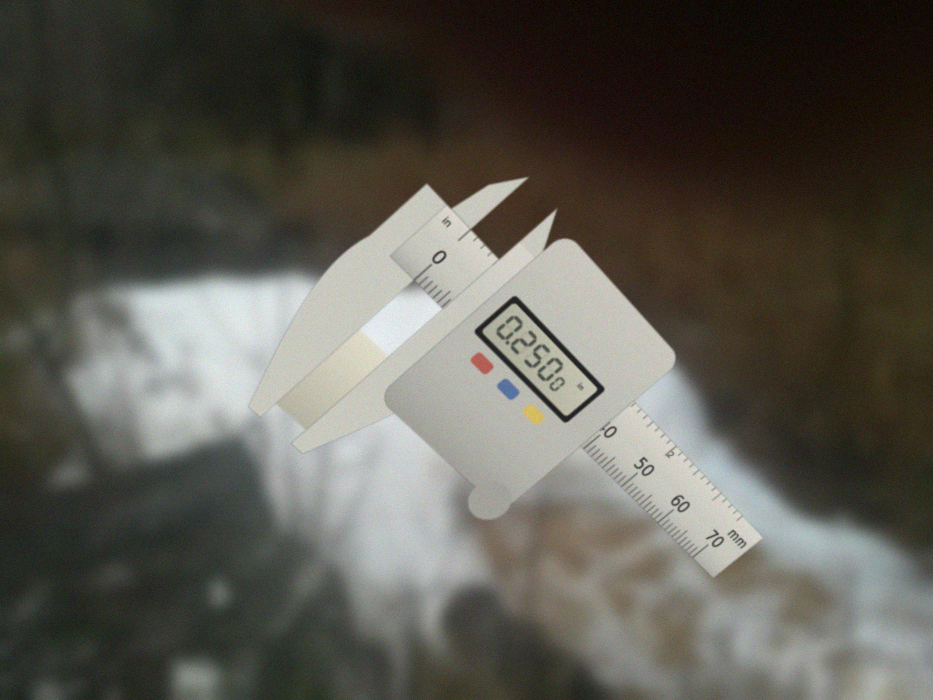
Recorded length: in 0.2500
